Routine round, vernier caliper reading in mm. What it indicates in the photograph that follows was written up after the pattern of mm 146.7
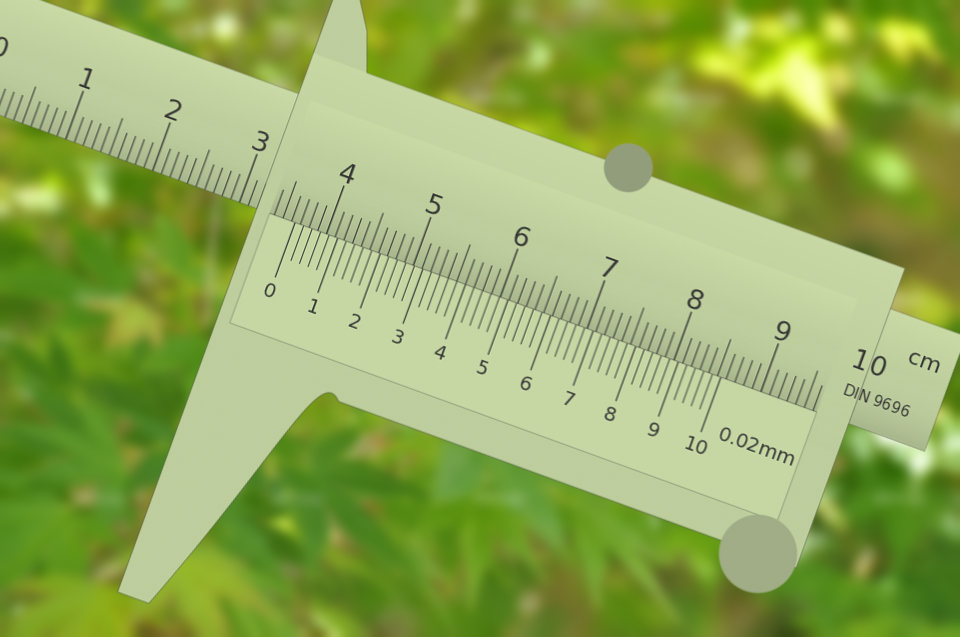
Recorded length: mm 36.4
